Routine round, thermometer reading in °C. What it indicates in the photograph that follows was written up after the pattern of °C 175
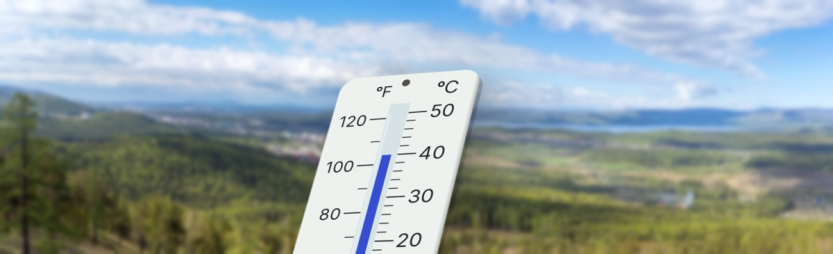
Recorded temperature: °C 40
